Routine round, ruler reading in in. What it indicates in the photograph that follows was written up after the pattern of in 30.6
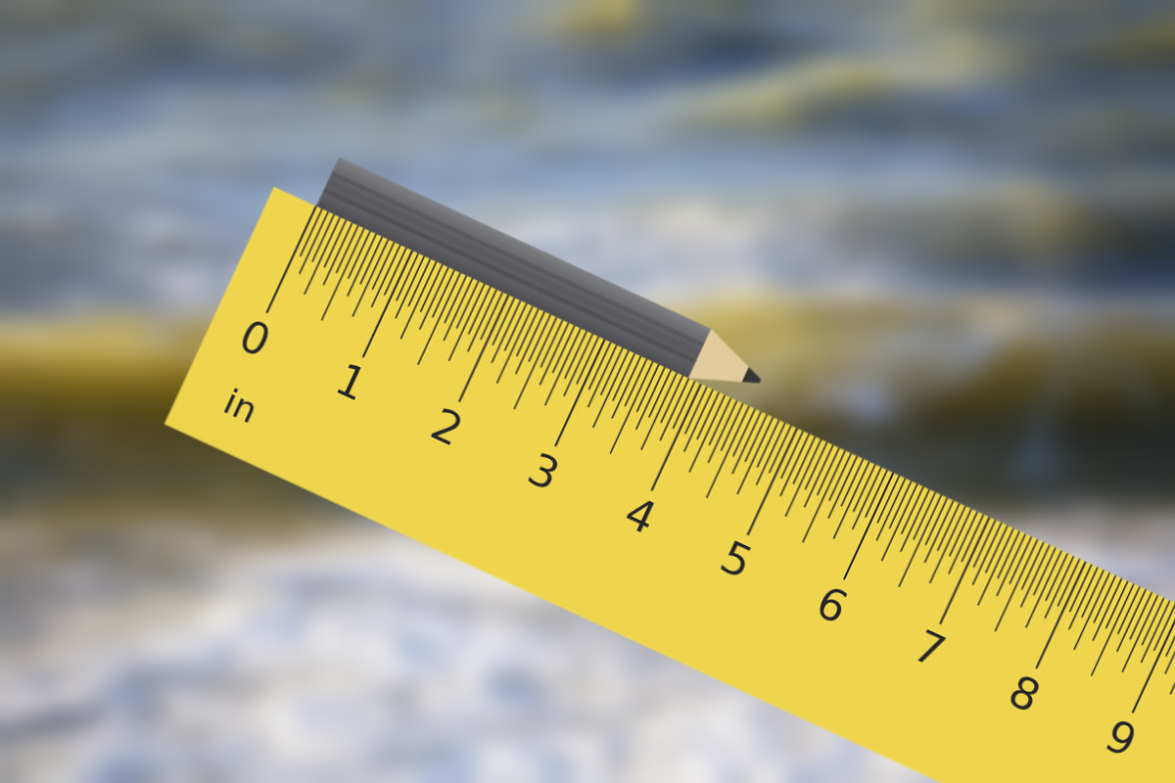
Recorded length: in 4.5
